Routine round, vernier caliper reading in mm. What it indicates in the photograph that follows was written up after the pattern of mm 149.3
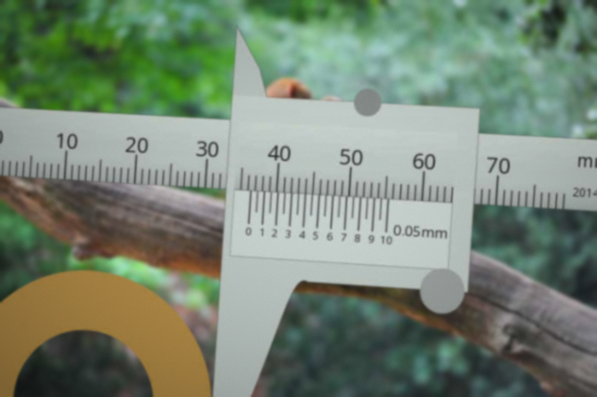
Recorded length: mm 36.4
